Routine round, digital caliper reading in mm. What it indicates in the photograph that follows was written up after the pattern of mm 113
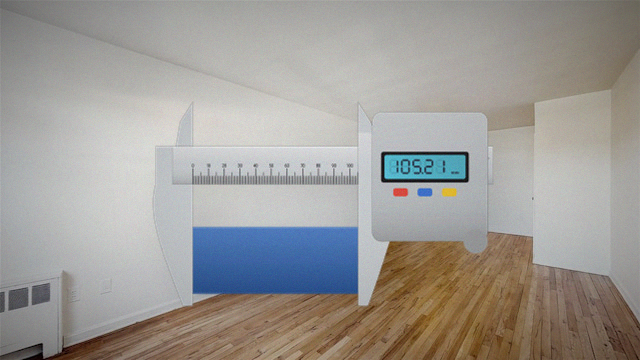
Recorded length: mm 105.21
